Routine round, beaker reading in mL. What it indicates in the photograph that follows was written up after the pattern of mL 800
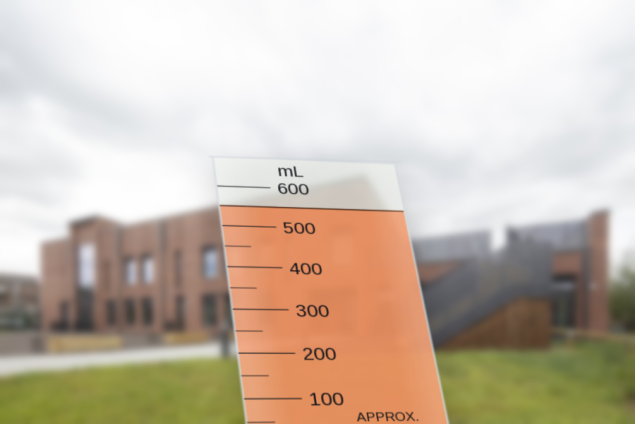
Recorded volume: mL 550
